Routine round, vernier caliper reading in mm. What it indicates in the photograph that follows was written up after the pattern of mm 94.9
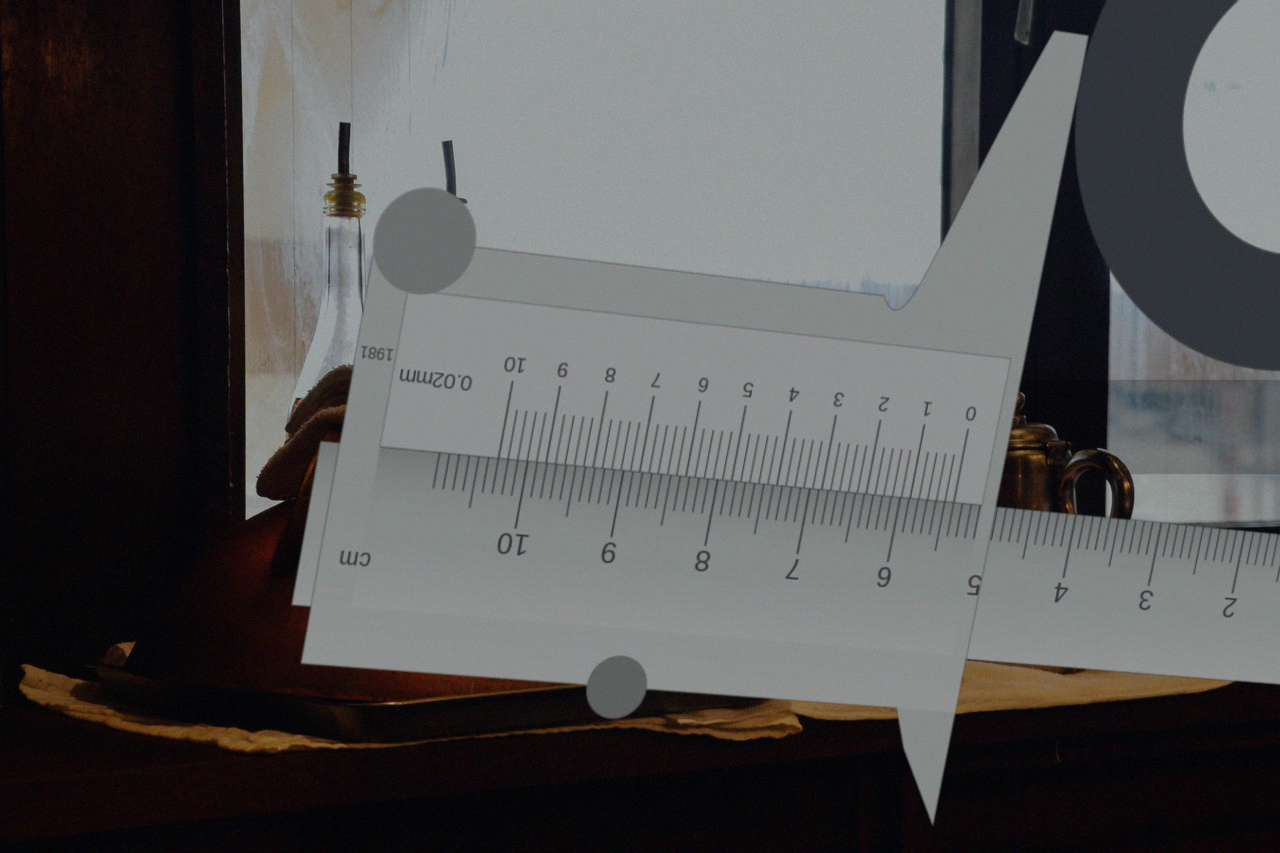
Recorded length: mm 54.0
